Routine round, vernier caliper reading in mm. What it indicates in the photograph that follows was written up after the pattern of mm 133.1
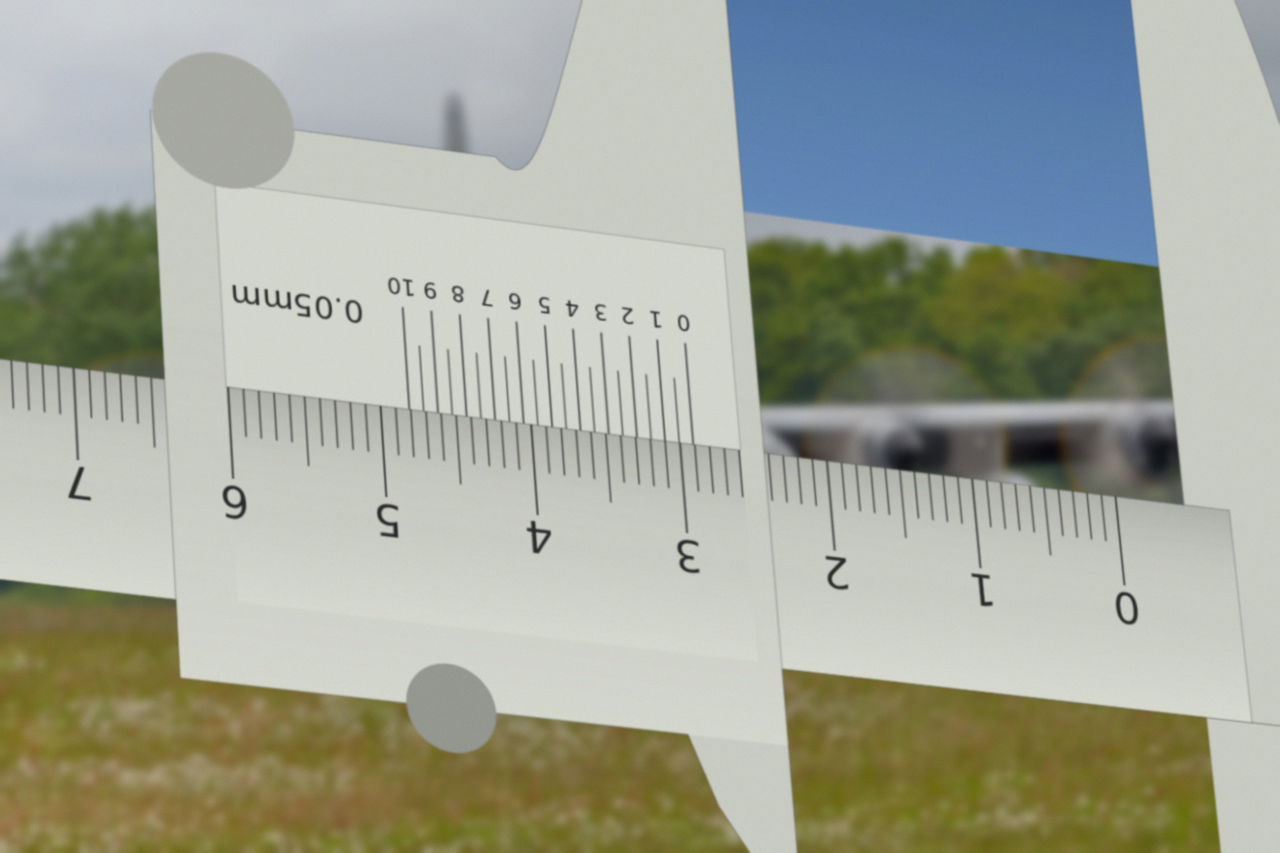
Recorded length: mm 29.1
